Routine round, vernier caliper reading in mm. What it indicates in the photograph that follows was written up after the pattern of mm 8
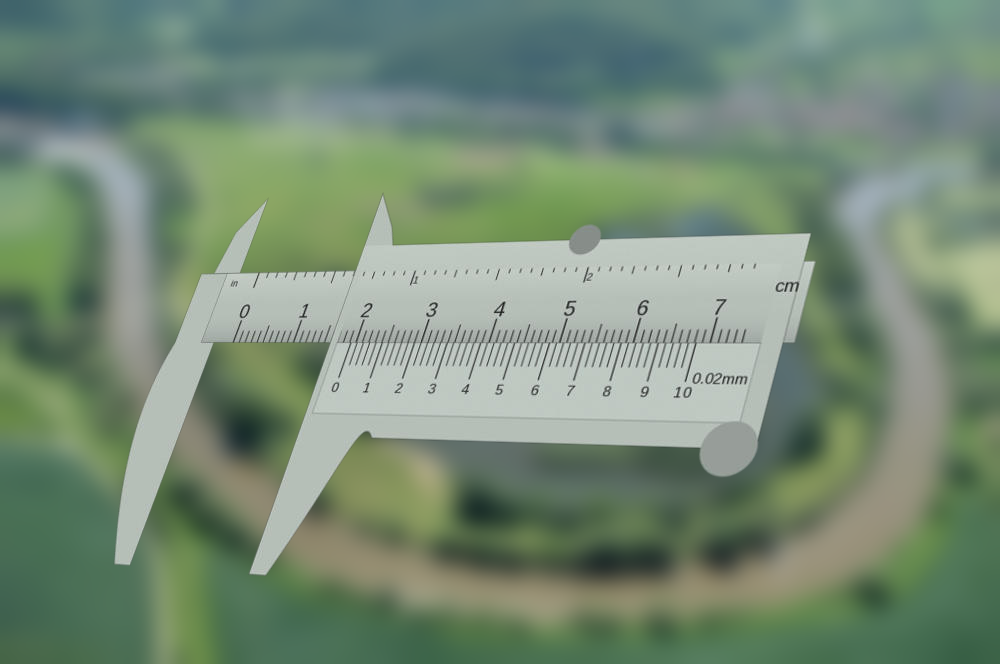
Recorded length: mm 19.2
